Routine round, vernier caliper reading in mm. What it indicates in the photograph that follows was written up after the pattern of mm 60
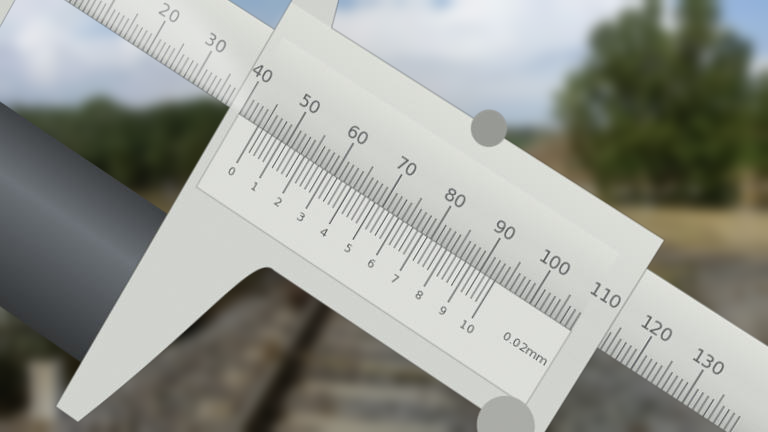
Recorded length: mm 44.0
